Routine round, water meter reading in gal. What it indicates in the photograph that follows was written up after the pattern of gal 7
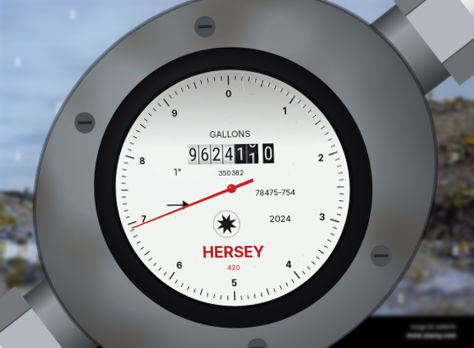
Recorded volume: gal 9624106.9
